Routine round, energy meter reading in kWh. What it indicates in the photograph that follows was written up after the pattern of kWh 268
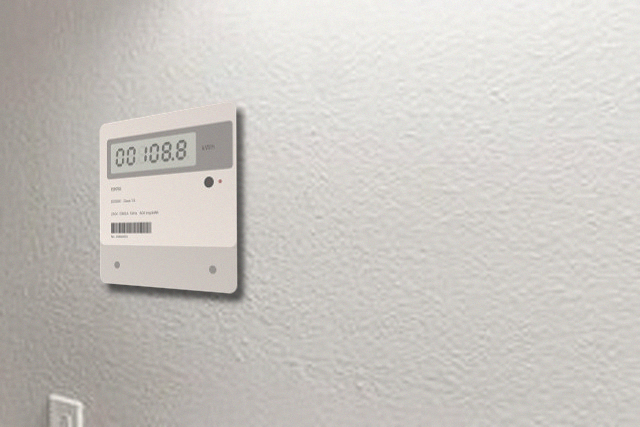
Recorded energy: kWh 108.8
